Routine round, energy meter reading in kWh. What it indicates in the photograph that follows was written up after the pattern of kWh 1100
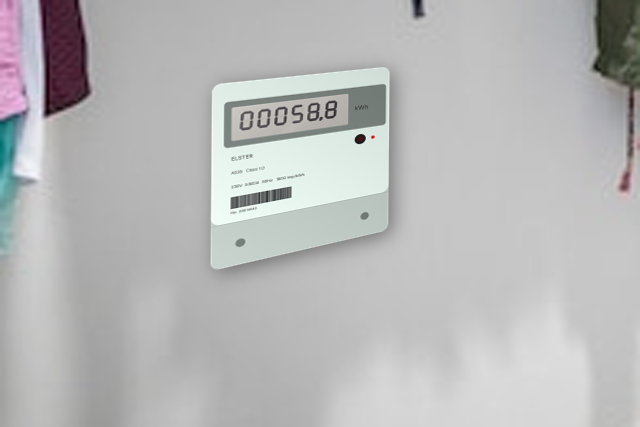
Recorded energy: kWh 58.8
